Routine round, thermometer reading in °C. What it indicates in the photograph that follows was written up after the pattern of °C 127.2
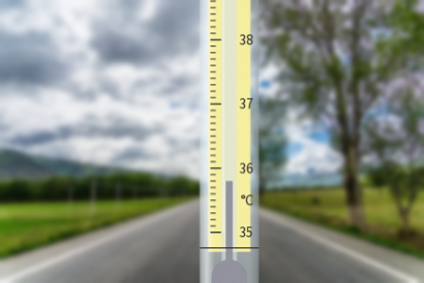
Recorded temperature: °C 35.8
